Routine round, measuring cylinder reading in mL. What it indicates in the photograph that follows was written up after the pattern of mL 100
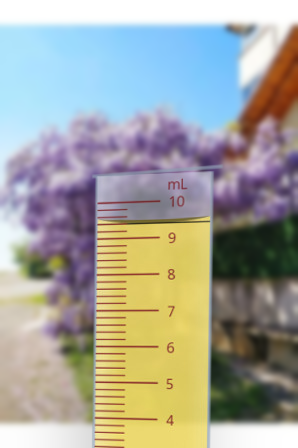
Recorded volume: mL 9.4
